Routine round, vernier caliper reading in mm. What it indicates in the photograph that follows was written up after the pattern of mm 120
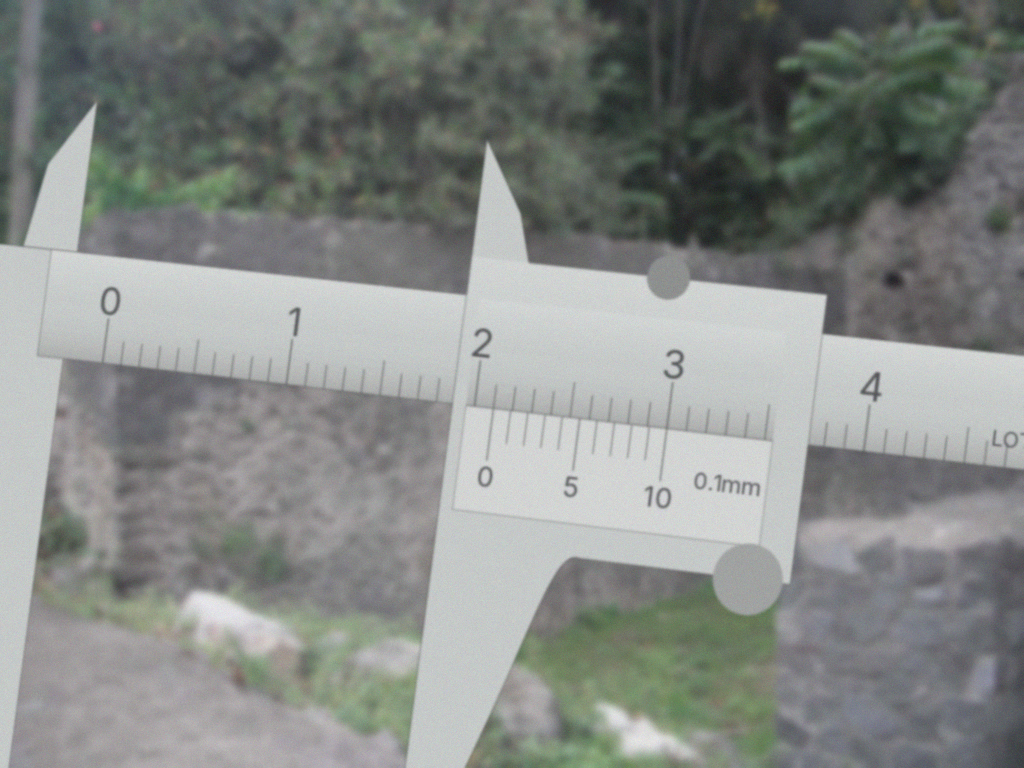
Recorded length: mm 21.0
